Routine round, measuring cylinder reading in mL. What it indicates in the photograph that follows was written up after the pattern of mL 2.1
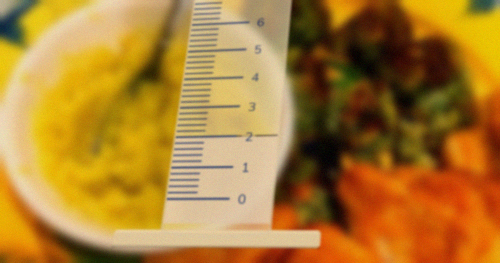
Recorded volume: mL 2
